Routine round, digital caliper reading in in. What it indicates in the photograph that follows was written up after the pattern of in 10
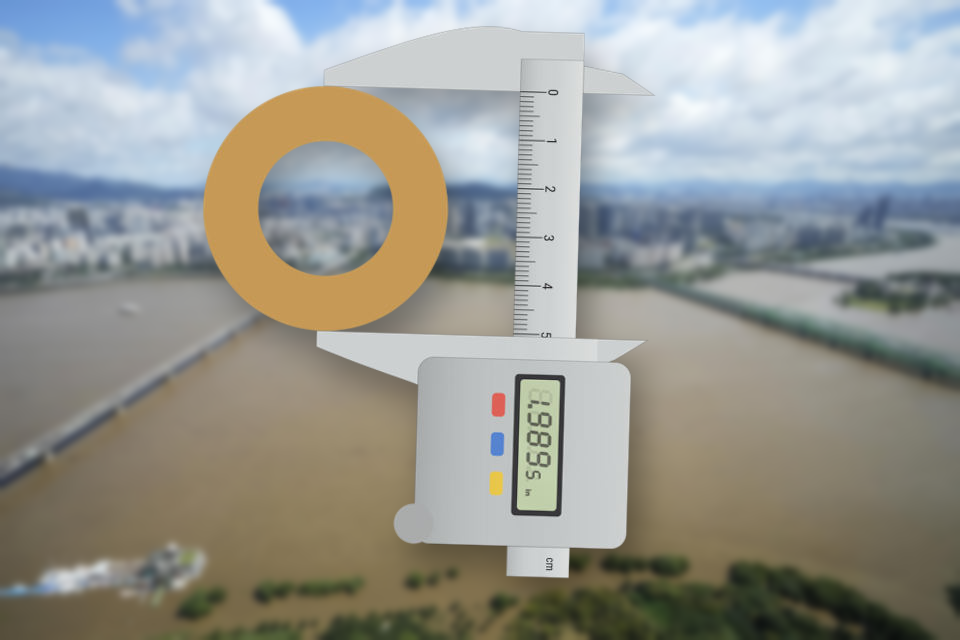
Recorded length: in 1.9895
